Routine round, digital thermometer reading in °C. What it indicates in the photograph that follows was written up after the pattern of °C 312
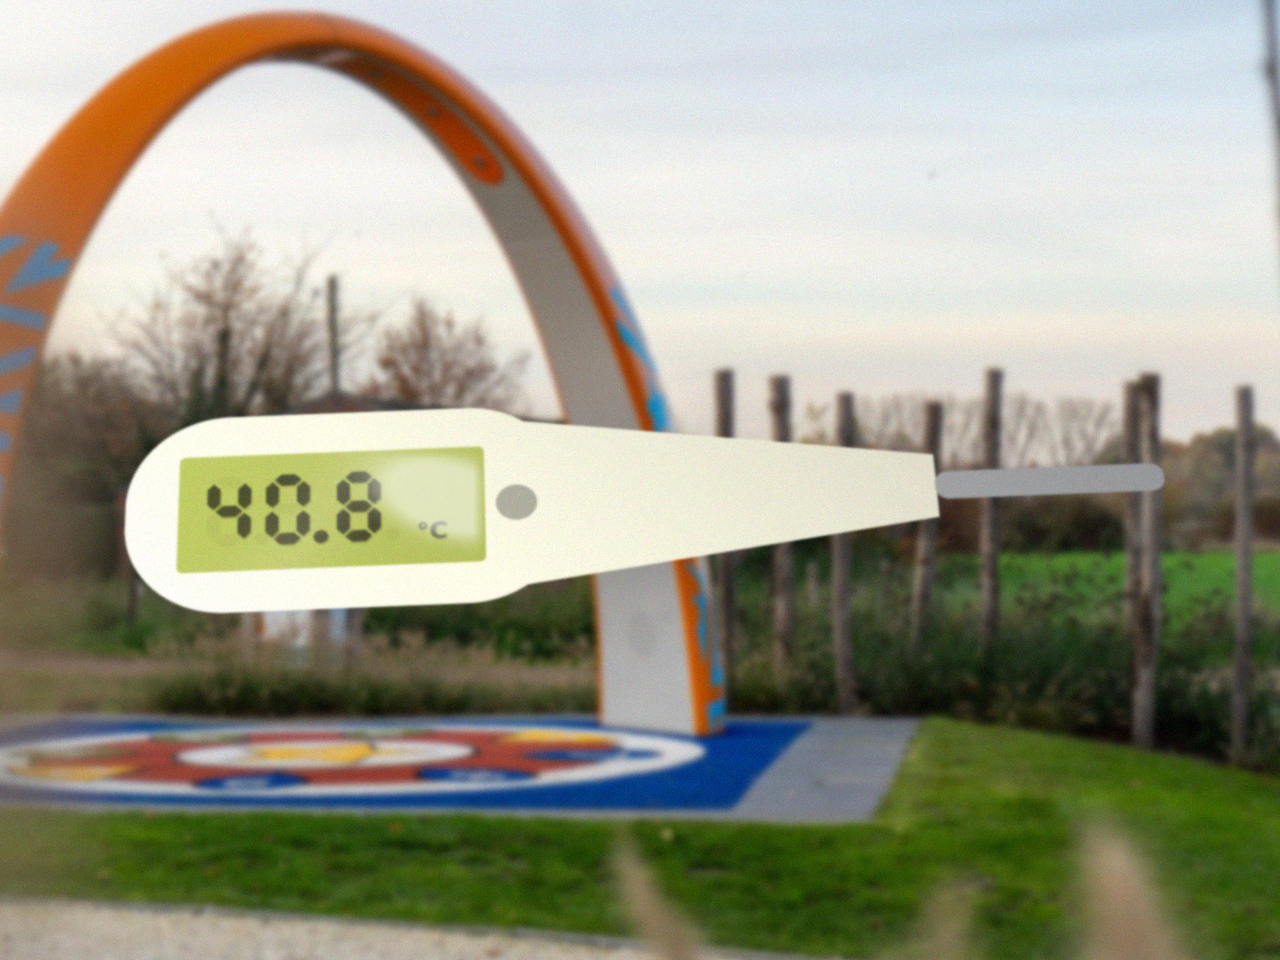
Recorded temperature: °C 40.8
